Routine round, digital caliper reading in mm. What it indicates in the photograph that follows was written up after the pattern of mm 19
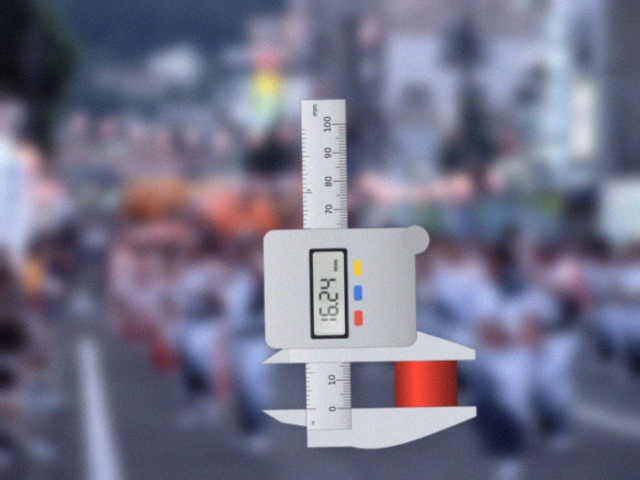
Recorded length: mm 16.24
